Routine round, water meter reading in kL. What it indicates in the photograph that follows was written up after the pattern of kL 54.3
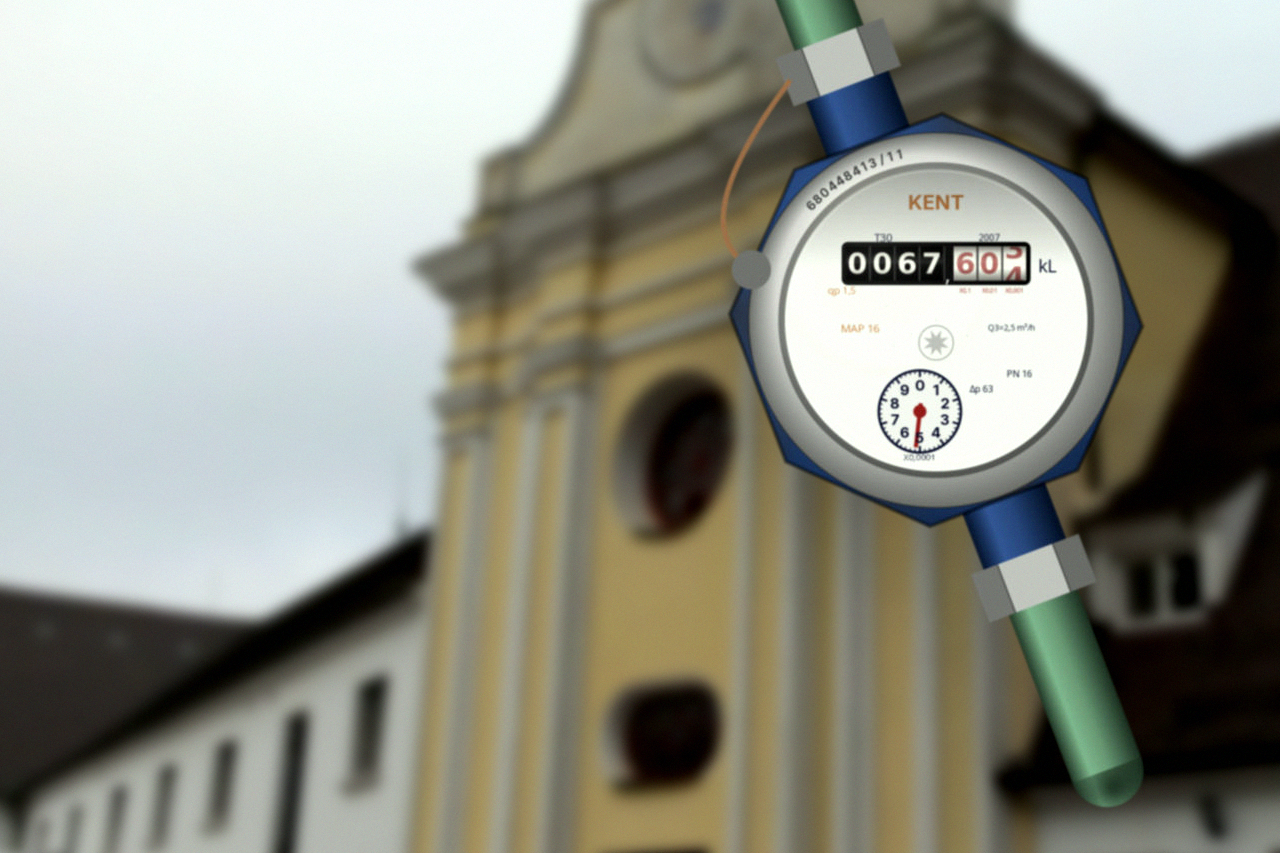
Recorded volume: kL 67.6035
